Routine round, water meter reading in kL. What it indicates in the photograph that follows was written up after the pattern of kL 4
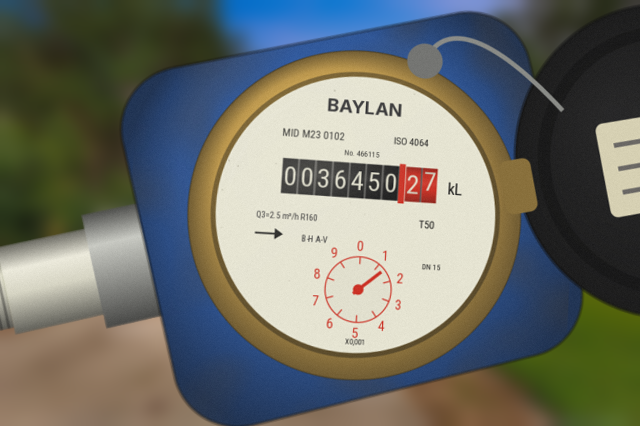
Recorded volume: kL 36450.271
